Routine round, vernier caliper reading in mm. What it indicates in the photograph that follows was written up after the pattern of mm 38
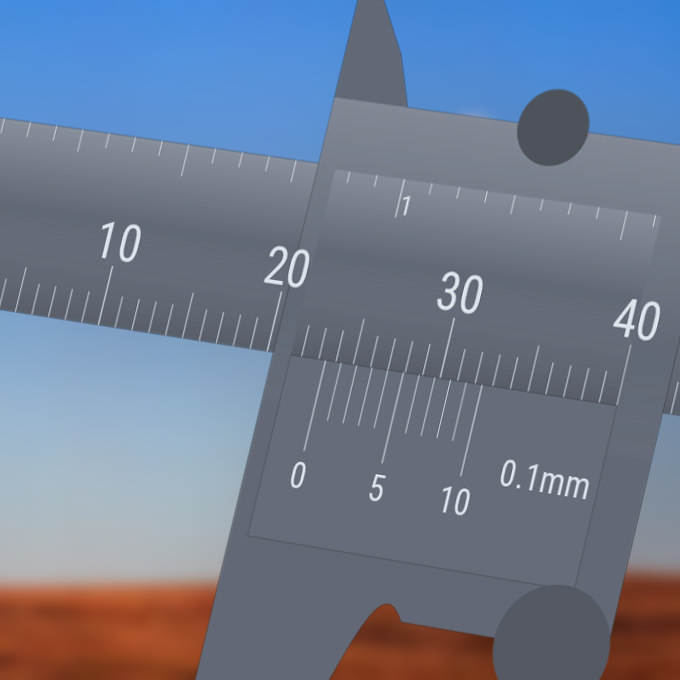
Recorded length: mm 23.4
